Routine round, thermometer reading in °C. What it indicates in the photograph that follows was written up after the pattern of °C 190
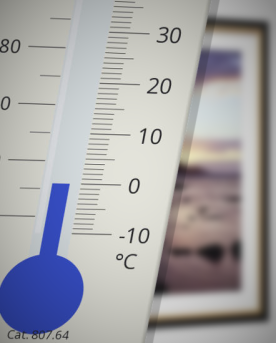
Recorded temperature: °C 0
